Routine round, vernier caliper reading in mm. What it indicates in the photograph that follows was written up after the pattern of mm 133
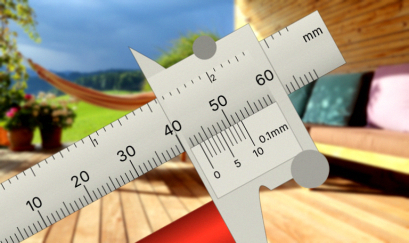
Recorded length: mm 43.2
